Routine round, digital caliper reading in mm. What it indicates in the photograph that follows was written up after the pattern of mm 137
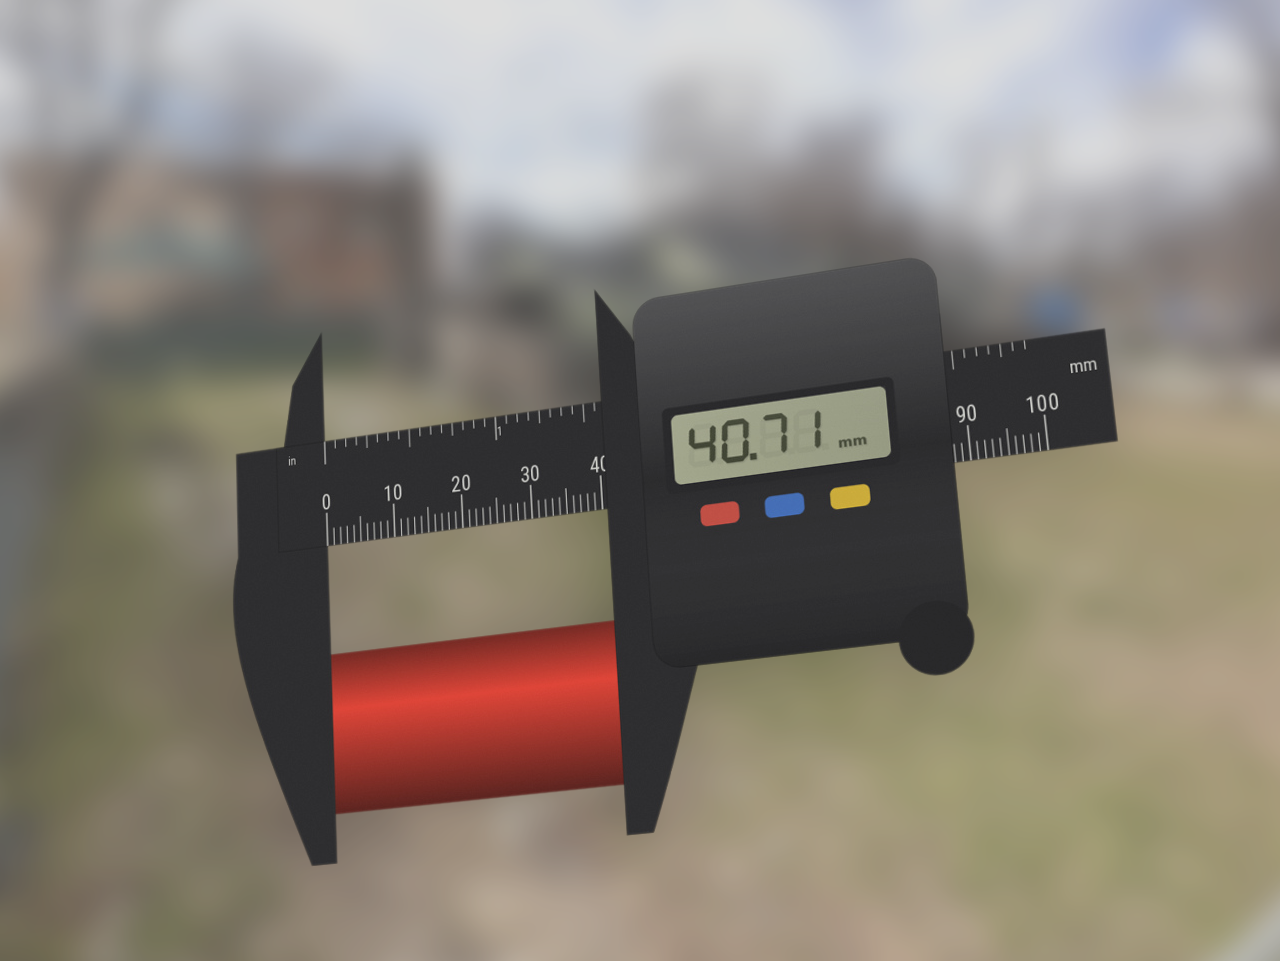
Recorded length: mm 40.71
